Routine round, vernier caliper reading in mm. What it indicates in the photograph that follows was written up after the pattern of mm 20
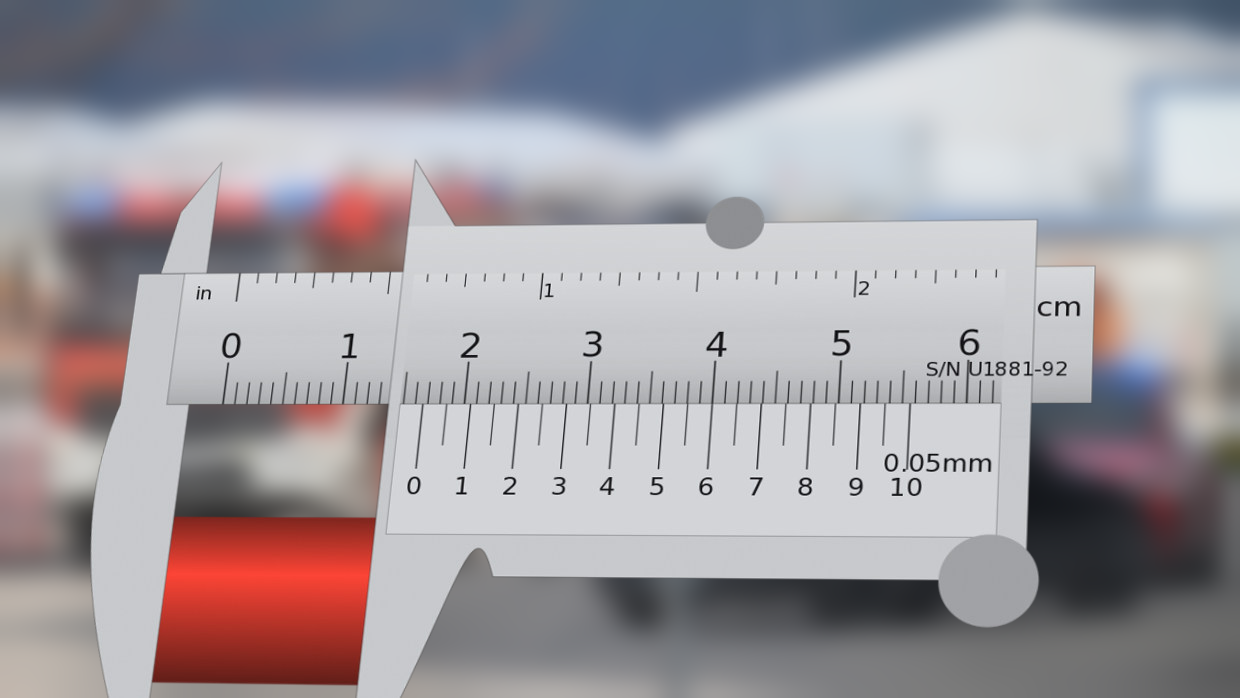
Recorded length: mm 16.6
